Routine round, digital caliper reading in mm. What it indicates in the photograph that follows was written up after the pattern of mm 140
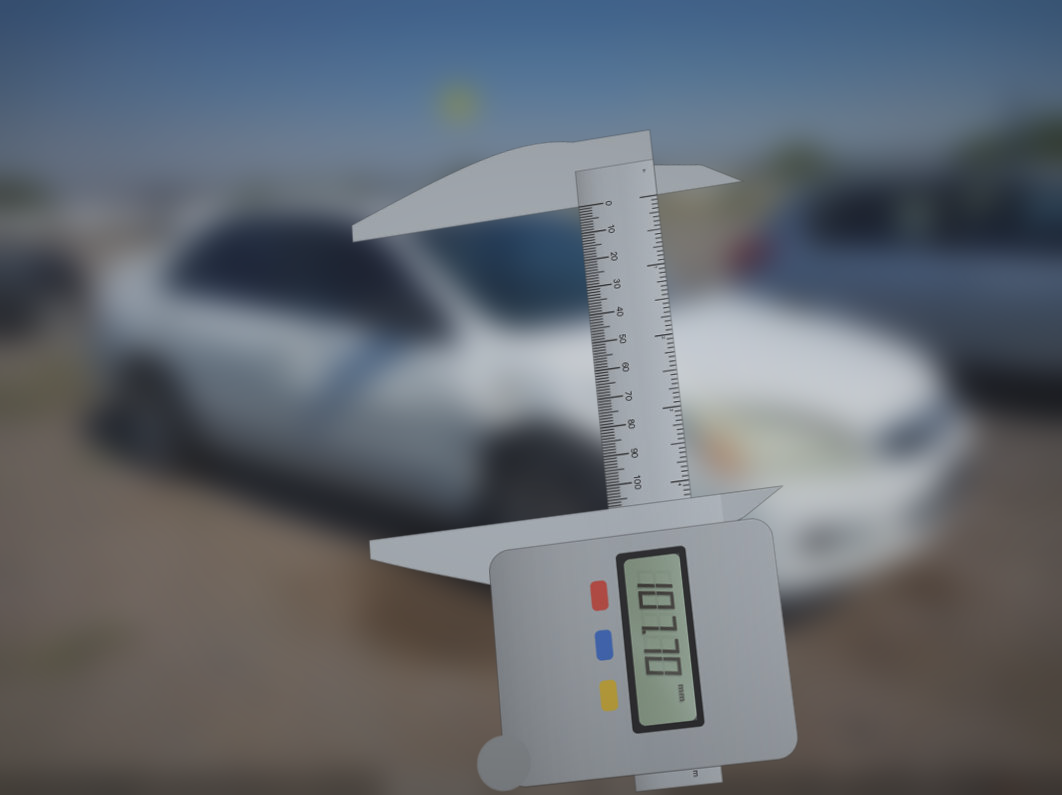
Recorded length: mm 107.70
